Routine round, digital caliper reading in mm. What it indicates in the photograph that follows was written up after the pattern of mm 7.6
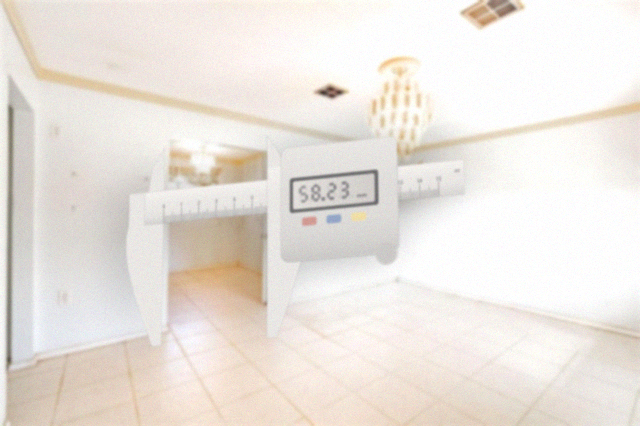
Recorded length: mm 58.23
